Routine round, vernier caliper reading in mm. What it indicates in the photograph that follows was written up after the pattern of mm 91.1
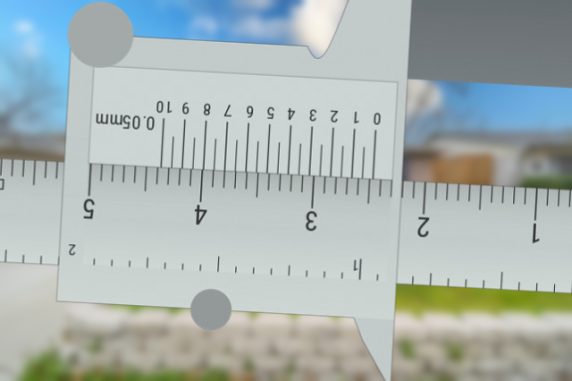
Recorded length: mm 24.7
